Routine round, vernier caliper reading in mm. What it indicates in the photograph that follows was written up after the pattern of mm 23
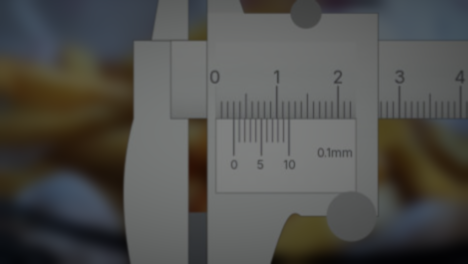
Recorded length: mm 3.0
